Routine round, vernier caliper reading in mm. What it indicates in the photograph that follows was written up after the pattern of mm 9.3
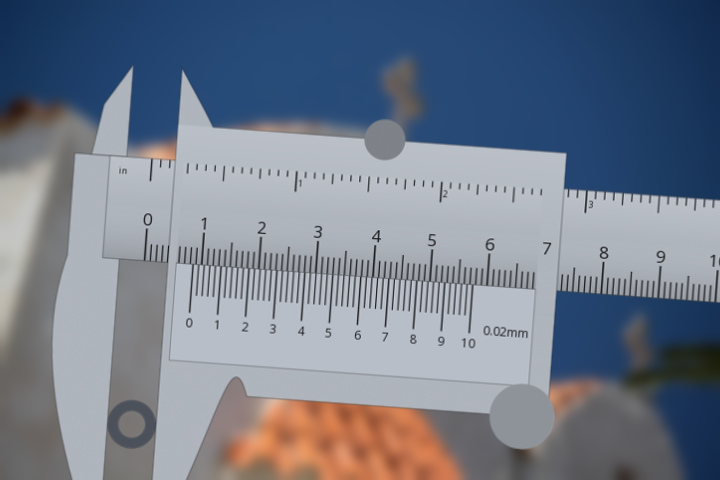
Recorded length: mm 8.5
